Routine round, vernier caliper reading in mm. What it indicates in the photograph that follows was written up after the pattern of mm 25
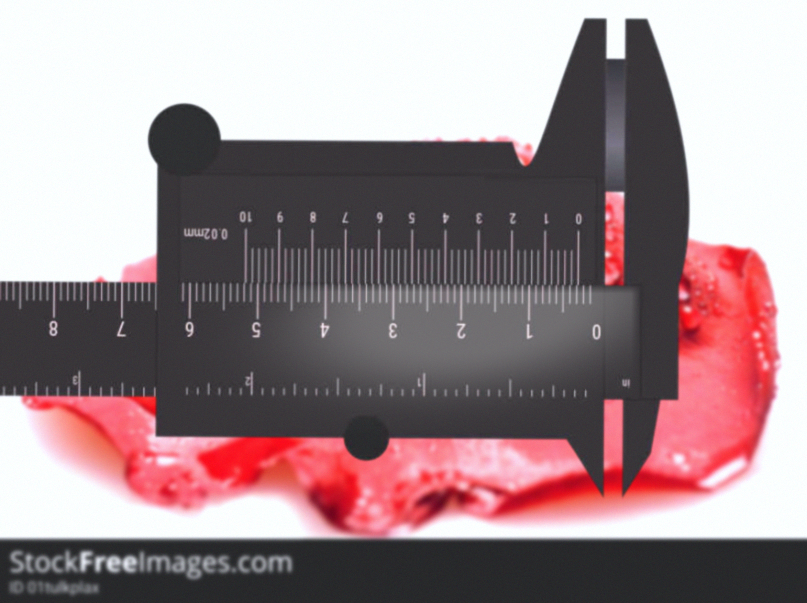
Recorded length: mm 2.8
